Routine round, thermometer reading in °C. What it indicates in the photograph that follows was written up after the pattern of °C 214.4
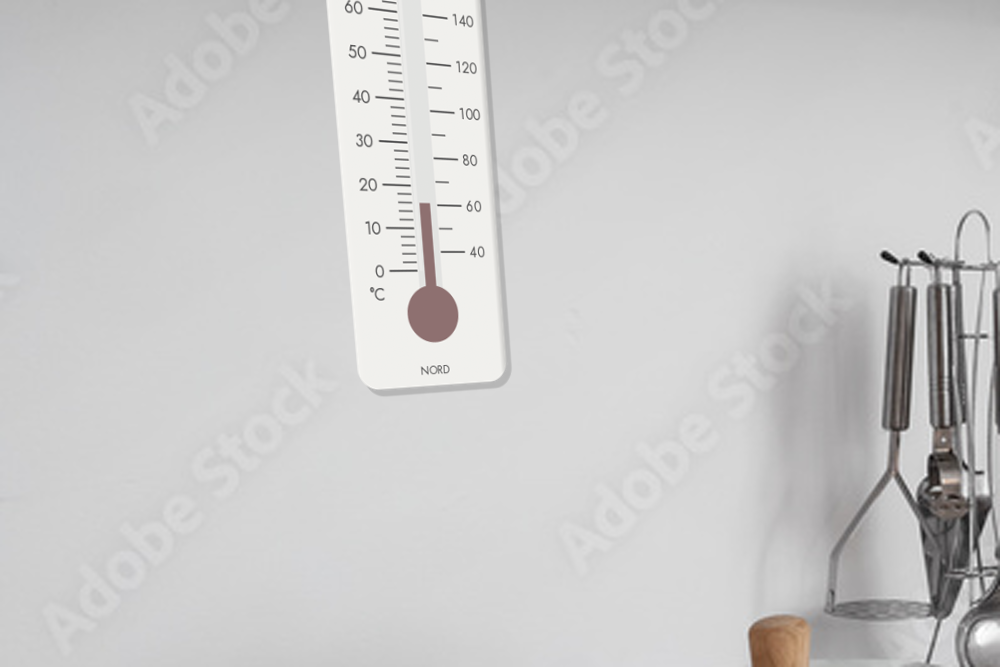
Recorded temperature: °C 16
